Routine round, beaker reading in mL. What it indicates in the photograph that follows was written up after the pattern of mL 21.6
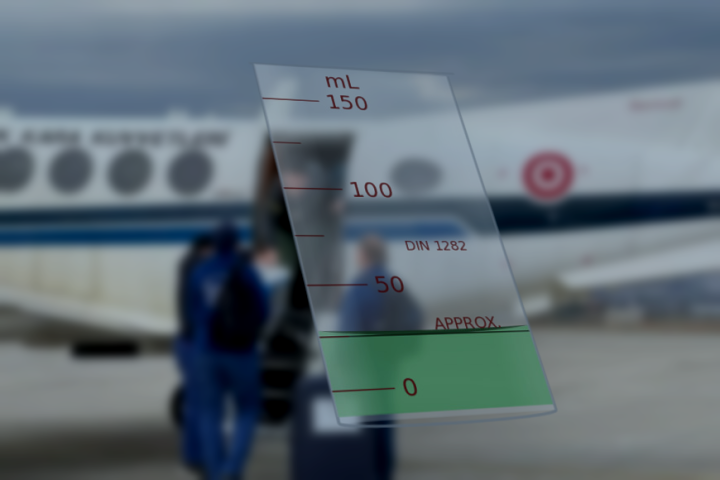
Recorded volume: mL 25
